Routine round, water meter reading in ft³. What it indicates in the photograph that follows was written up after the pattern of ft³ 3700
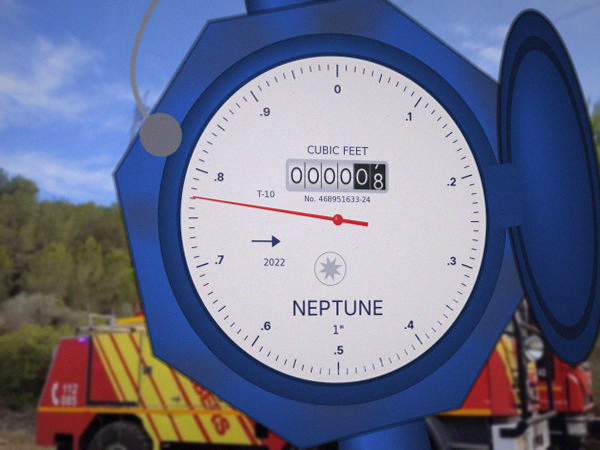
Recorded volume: ft³ 7.77
